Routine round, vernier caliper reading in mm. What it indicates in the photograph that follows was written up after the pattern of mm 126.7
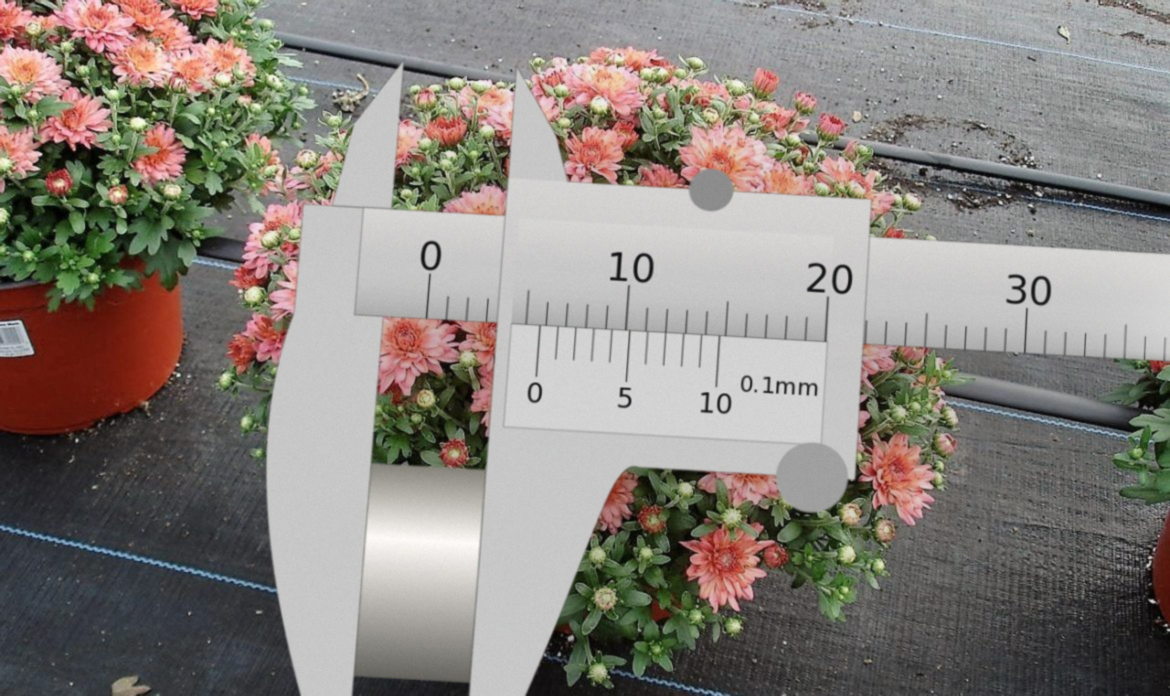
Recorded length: mm 5.7
